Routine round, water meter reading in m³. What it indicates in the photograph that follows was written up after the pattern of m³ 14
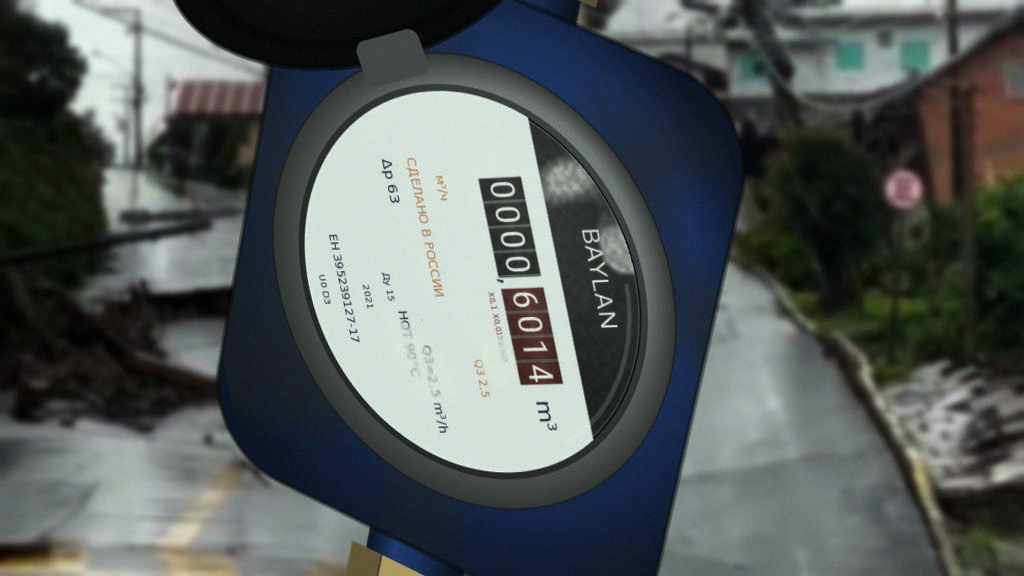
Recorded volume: m³ 0.6014
